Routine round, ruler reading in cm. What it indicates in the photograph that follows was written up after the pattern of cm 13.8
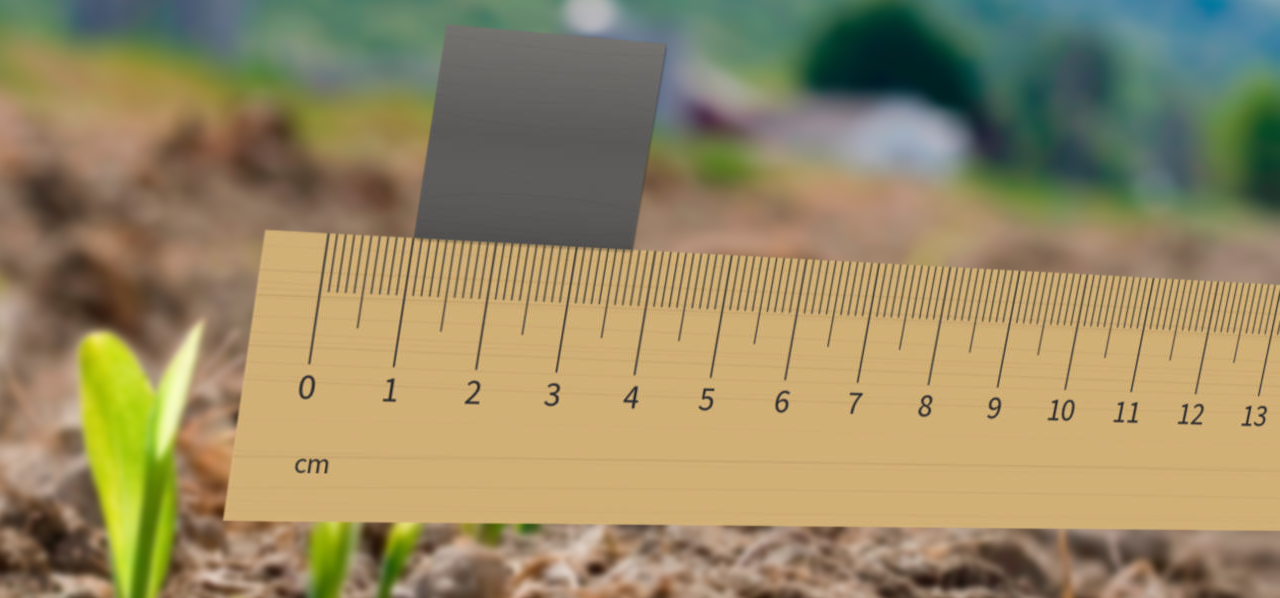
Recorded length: cm 2.7
